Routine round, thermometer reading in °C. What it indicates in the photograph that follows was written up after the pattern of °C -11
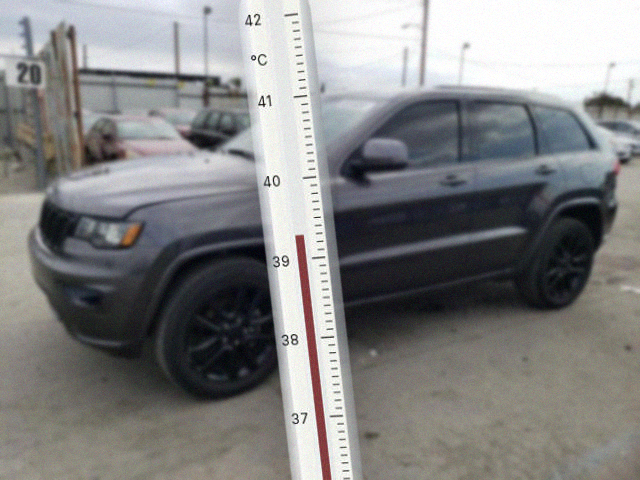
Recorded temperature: °C 39.3
